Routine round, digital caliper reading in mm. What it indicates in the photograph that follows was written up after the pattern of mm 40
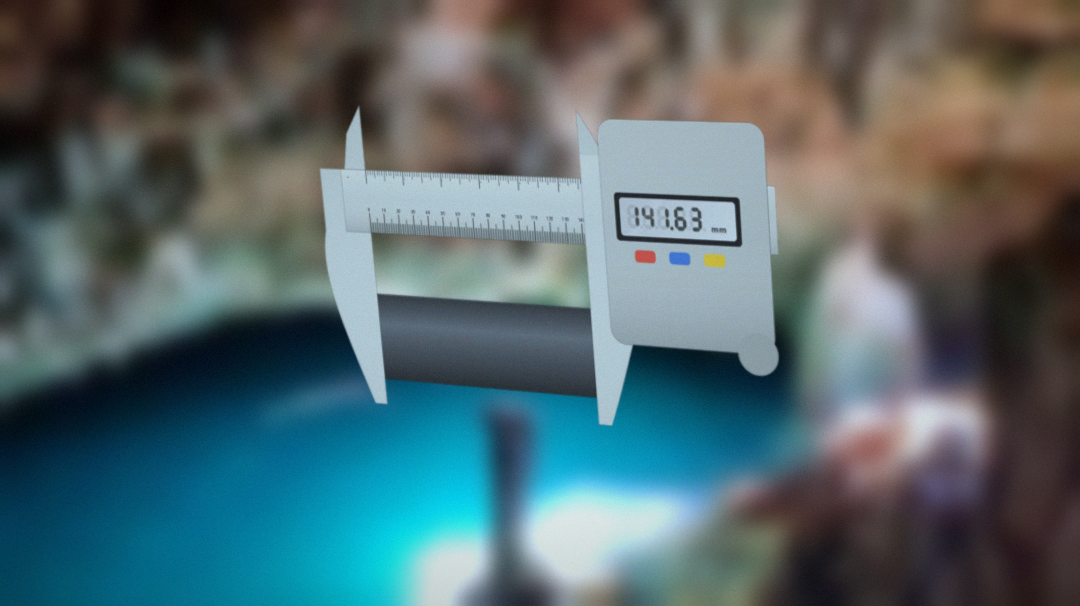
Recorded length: mm 141.63
